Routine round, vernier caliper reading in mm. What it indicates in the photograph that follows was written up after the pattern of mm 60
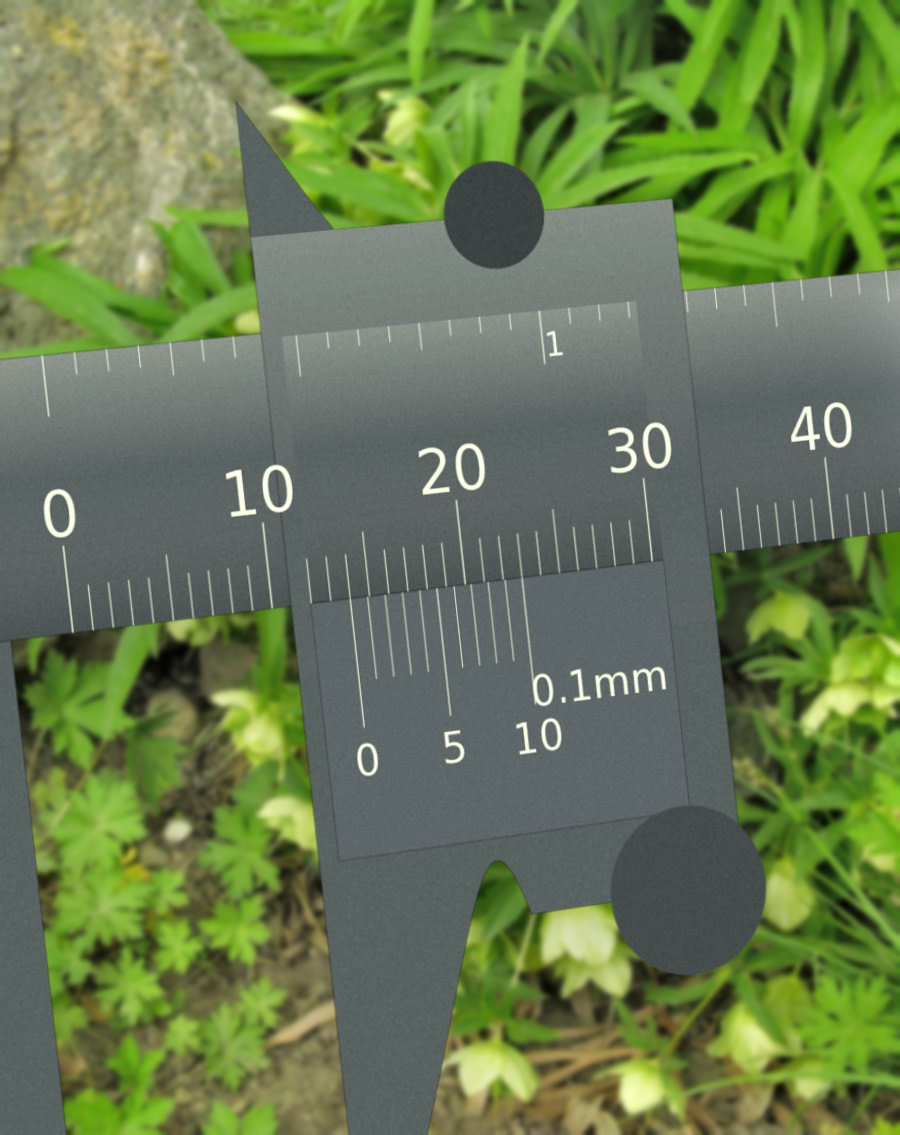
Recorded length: mm 14.0
